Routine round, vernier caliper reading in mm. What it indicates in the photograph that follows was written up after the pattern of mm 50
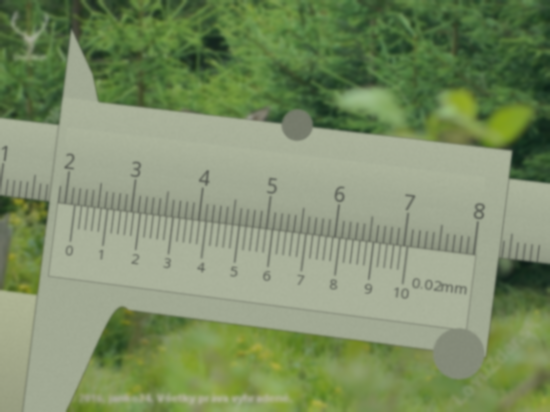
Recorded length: mm 21.5
